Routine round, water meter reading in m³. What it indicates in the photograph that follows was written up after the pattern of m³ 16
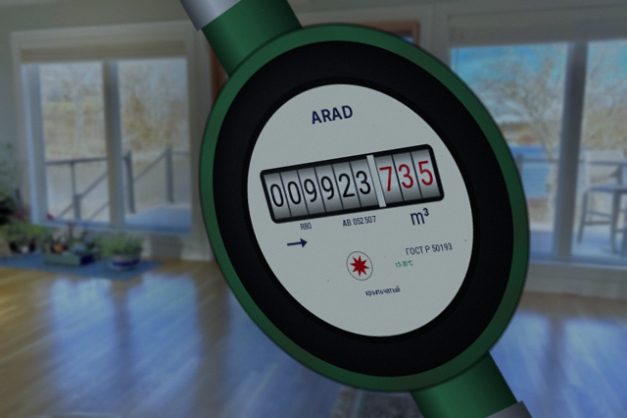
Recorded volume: m³ 9923.735
